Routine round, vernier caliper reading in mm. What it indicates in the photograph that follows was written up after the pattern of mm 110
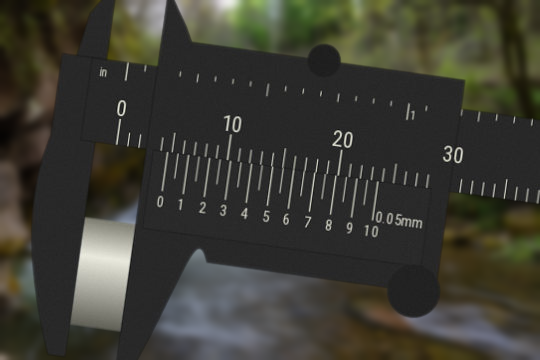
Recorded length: mm 4.6
